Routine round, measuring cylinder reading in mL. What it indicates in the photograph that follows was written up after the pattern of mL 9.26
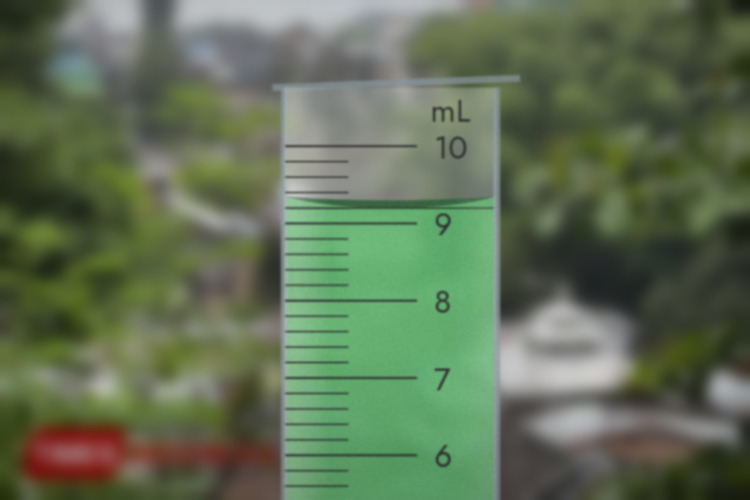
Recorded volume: mL 9.2
